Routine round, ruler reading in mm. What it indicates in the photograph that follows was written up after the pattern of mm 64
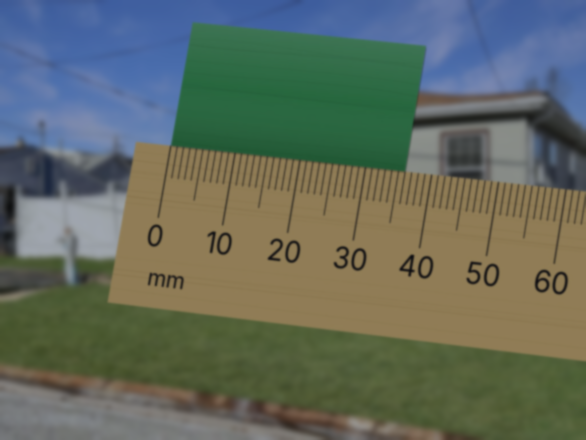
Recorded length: mm 36
